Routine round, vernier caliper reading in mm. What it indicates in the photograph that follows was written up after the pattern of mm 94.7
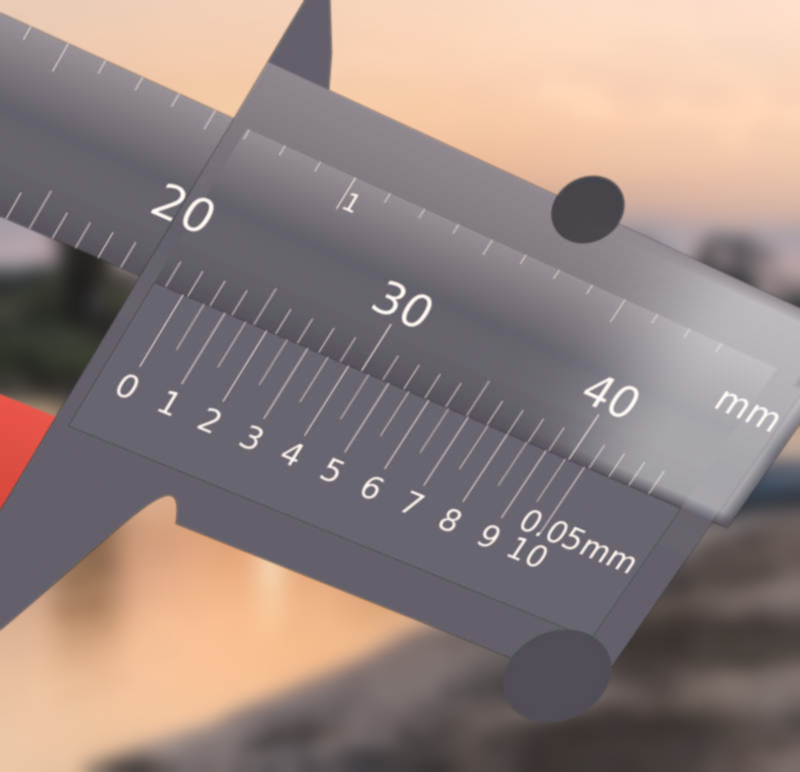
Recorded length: mm 21.8
